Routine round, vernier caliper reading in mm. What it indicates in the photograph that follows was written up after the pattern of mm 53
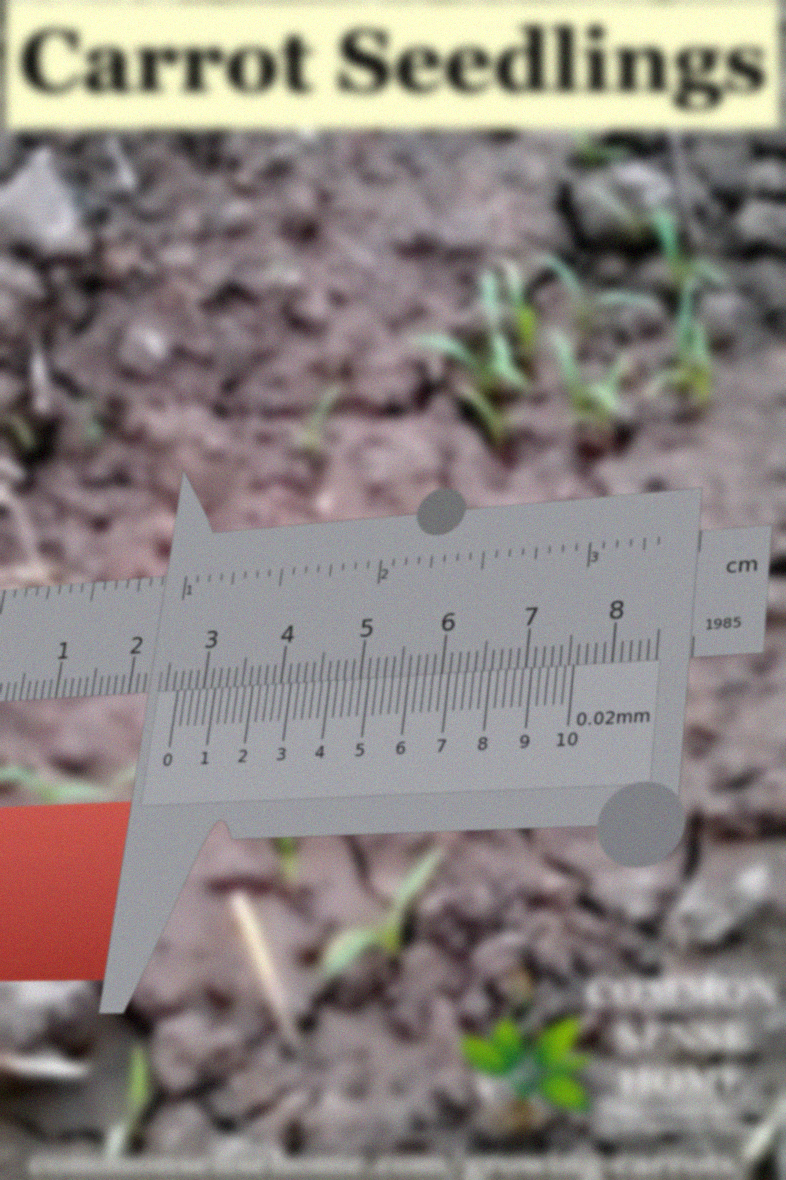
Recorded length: mm 26.6
